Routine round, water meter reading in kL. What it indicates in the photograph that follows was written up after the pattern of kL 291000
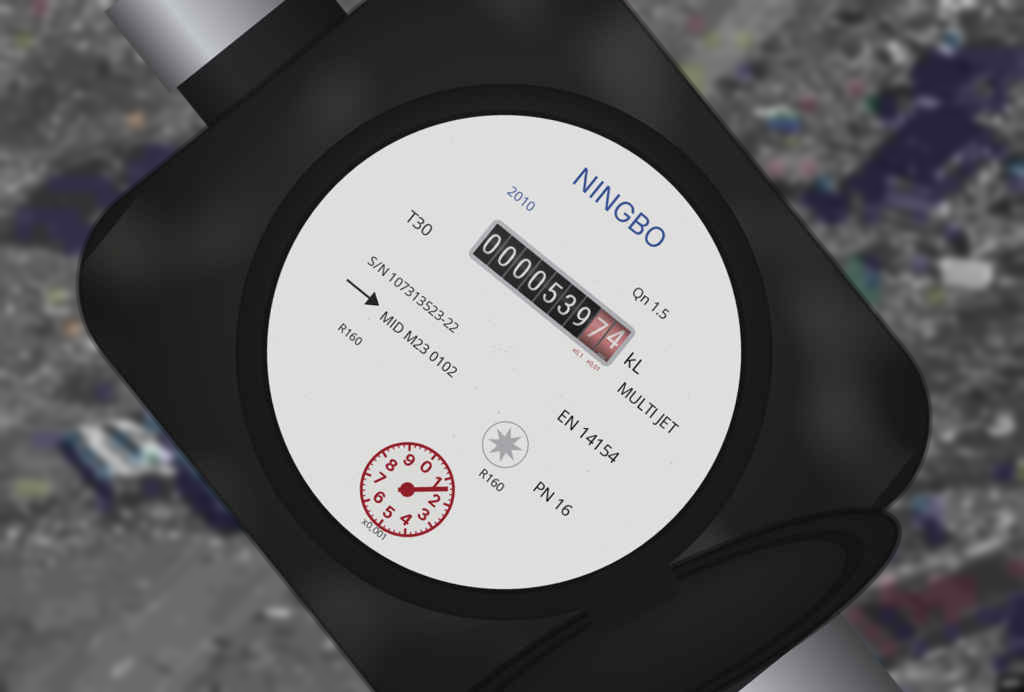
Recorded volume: kL 539.741
